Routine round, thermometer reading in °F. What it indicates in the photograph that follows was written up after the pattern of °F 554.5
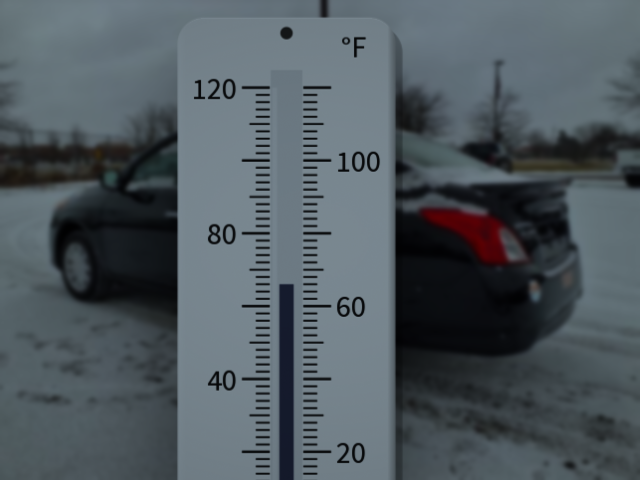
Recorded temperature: °F 66
